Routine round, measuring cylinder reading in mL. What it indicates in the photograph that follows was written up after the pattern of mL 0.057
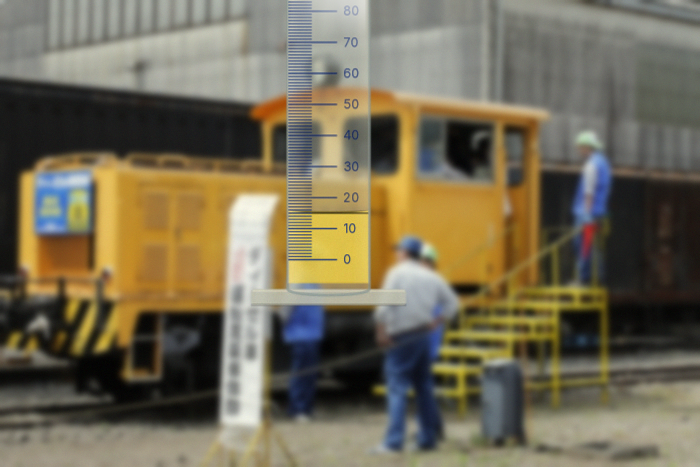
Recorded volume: mL 15
